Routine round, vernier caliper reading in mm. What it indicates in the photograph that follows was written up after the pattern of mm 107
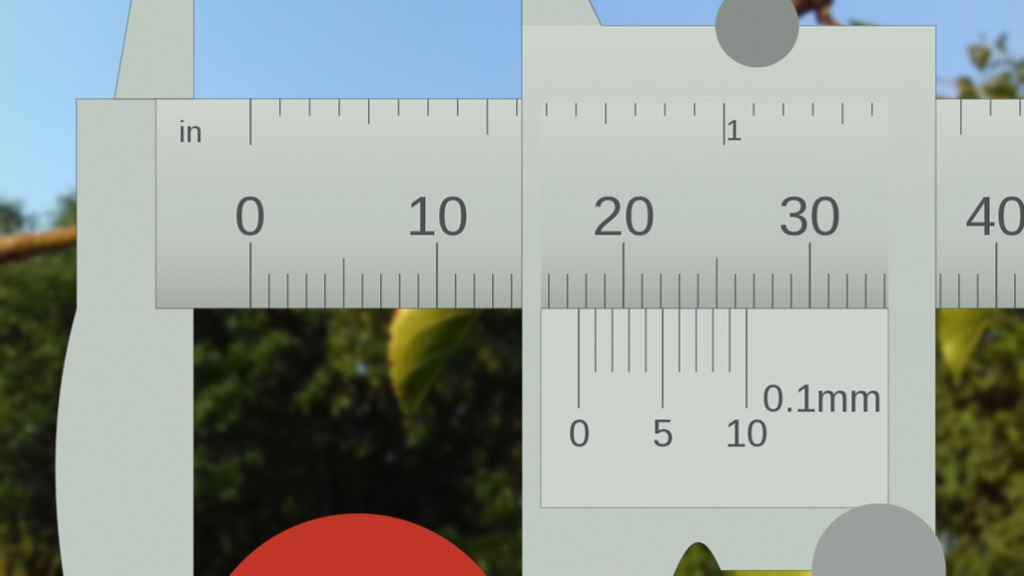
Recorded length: mm 17.6
